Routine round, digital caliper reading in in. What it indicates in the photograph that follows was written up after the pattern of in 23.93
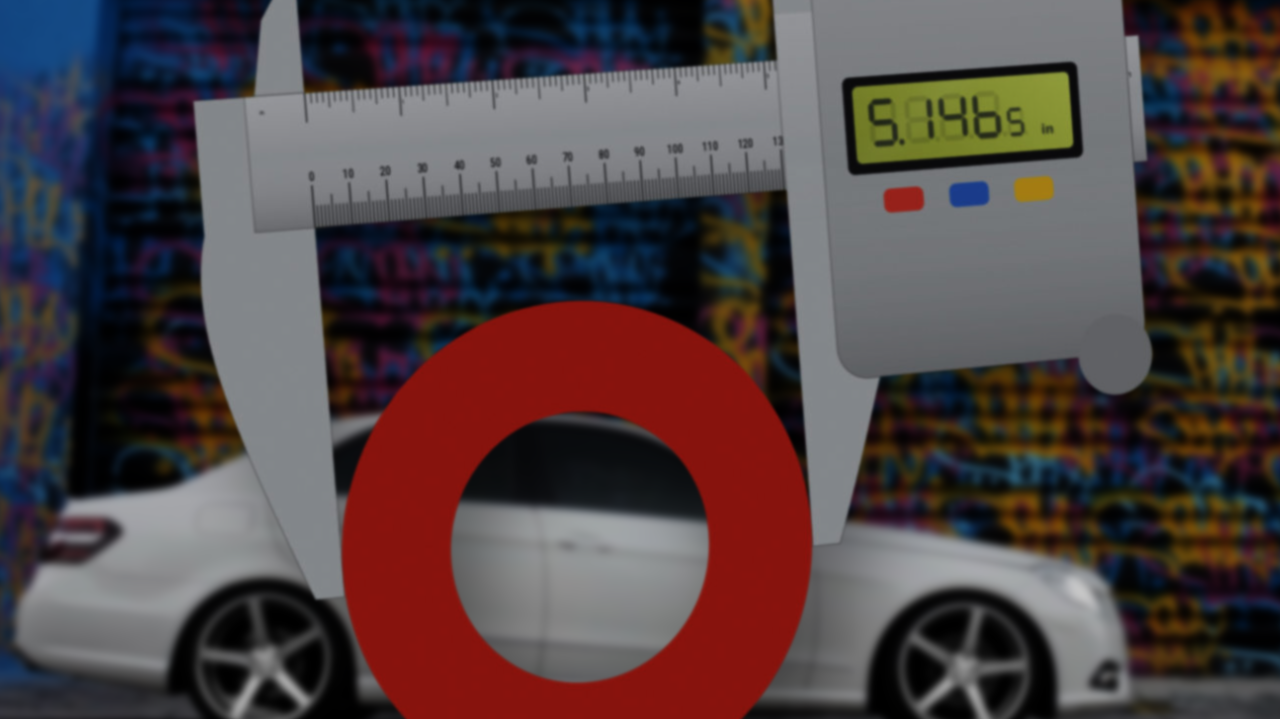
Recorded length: in 5.1465
